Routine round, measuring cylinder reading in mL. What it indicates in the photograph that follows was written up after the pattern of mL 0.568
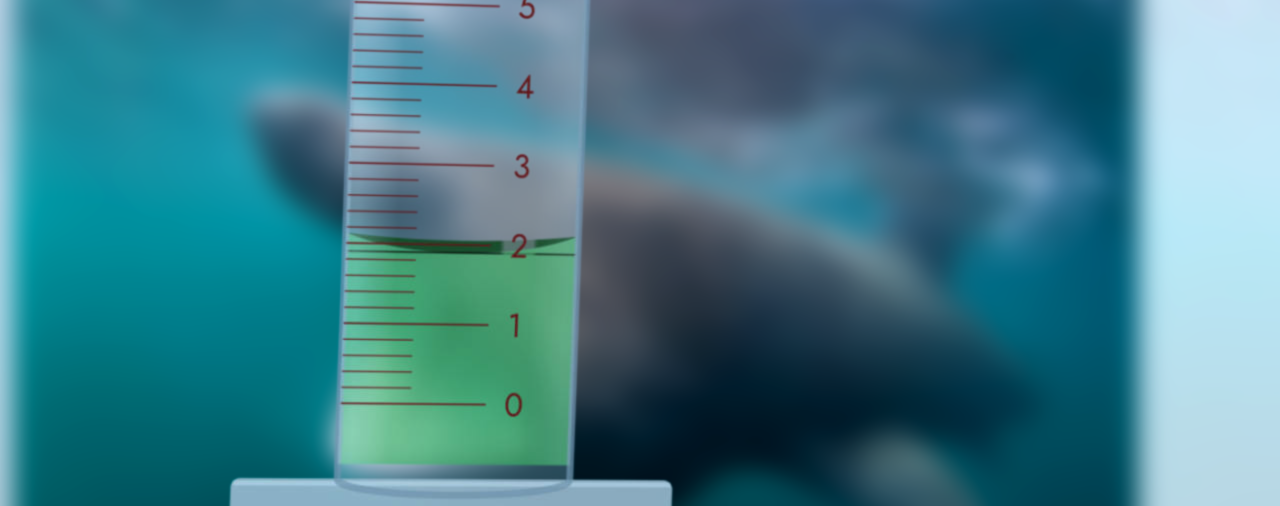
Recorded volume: mL 1.9
